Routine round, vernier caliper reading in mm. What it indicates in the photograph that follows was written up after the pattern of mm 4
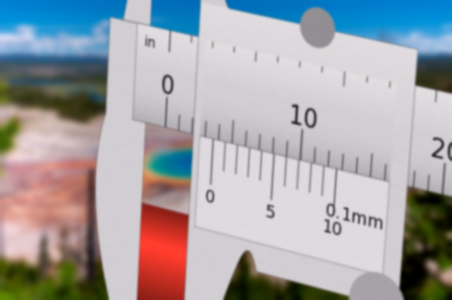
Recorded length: mm 3.6
